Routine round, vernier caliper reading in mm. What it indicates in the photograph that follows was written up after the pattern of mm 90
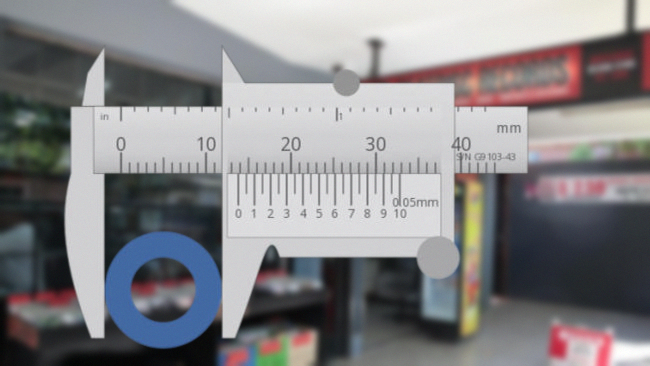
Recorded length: mm 13.8
